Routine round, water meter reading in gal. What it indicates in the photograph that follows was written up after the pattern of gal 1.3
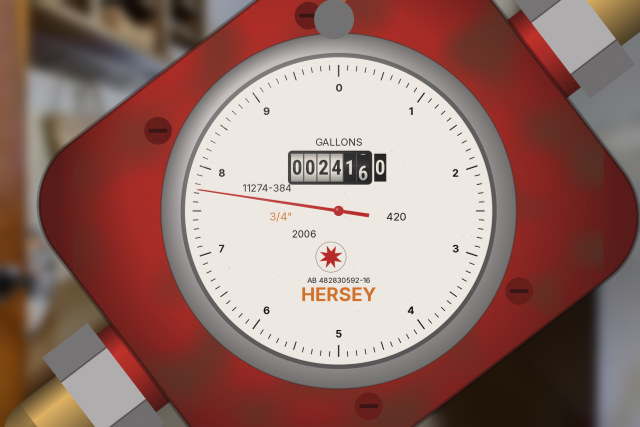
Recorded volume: gal 24157.7
